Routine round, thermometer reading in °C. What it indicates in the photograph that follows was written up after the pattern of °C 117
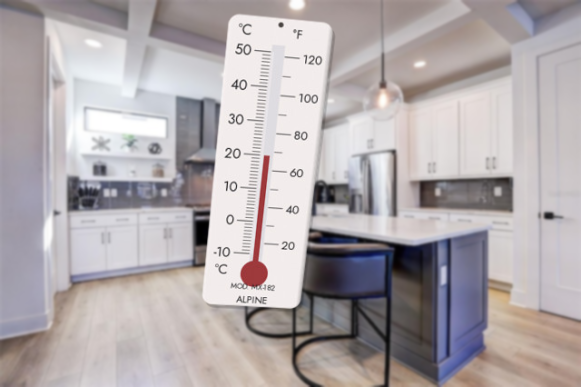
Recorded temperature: °C 20
